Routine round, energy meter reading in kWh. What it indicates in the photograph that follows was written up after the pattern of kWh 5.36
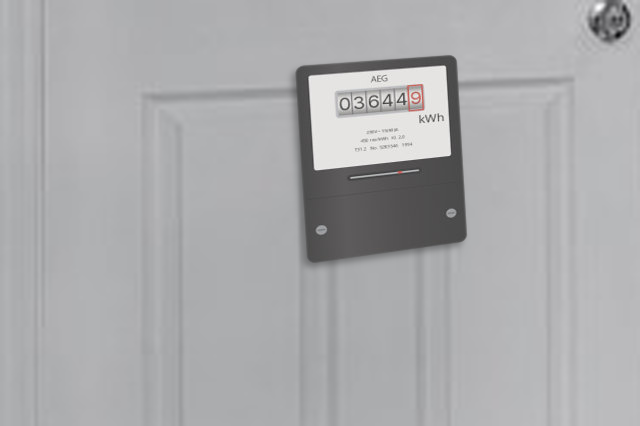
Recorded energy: kWh 3644.9
